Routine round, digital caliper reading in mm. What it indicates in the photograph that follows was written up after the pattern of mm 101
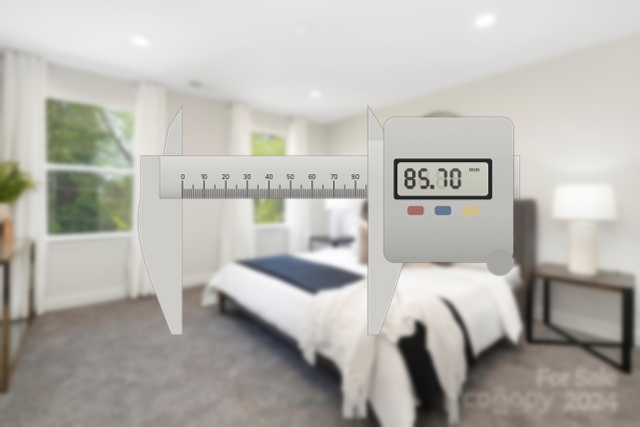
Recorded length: mm 85.70
